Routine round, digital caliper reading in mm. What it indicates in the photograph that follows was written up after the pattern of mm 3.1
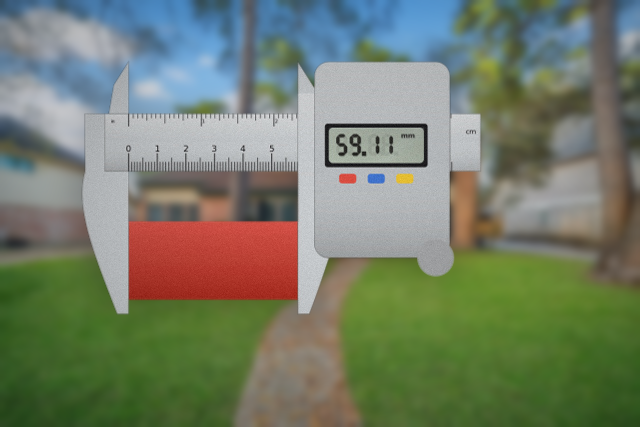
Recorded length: mm 59.11
